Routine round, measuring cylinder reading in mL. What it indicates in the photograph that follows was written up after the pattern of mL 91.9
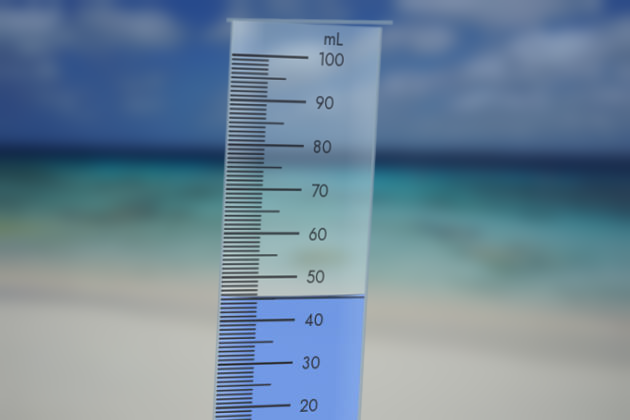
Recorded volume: mL 45
